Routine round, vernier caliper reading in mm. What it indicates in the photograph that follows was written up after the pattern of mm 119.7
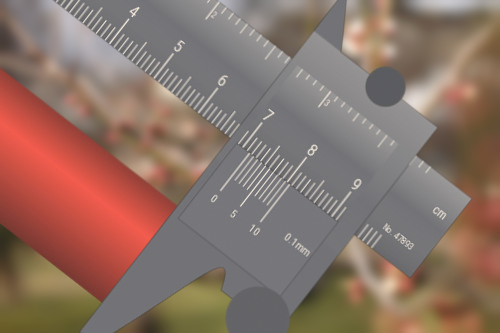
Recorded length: mm 71.6
